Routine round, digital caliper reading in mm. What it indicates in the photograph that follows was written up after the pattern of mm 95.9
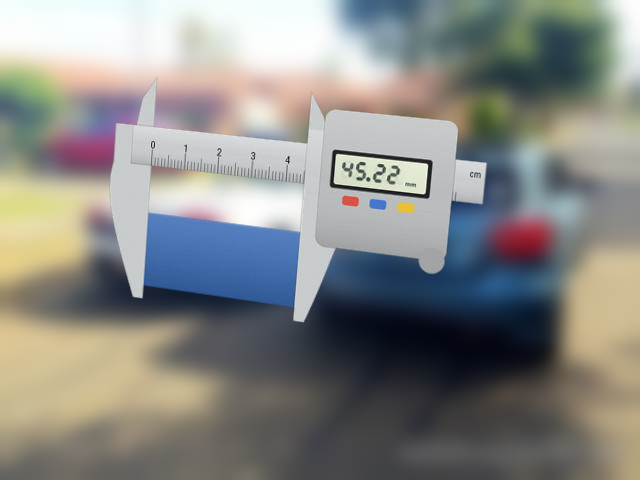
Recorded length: mm 45.22
